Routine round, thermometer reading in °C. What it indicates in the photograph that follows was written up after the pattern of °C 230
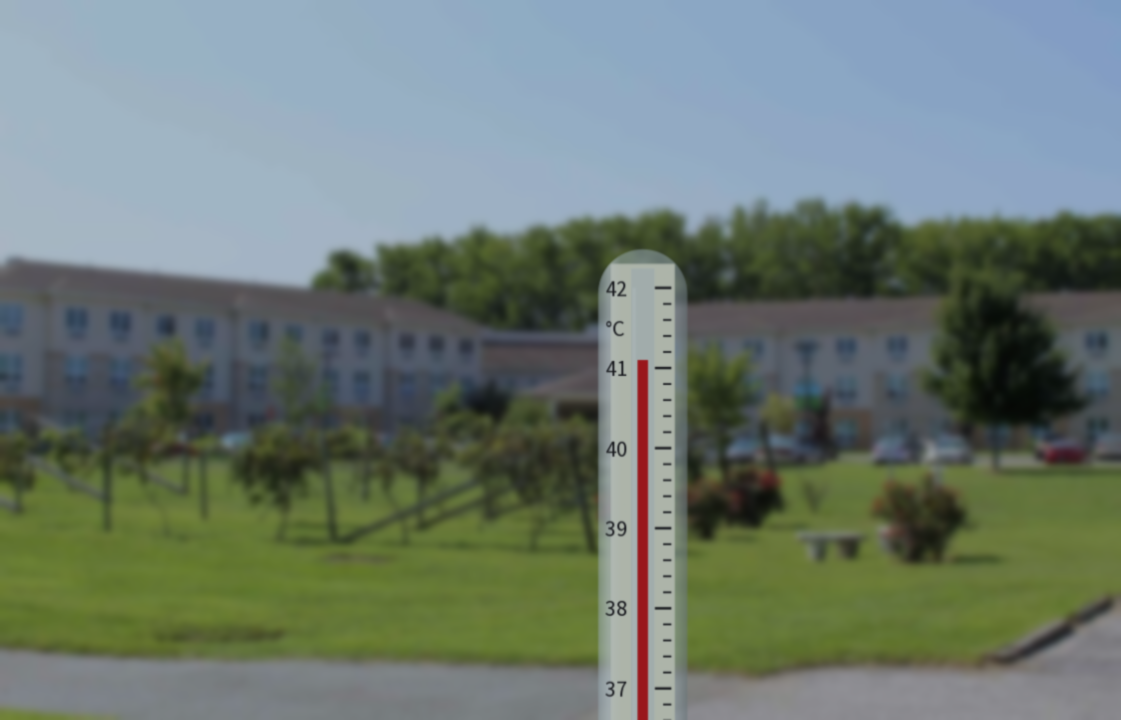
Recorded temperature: °C 41.1
